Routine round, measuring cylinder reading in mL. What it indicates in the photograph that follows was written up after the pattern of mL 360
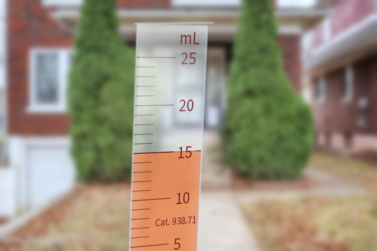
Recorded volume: mL 15
